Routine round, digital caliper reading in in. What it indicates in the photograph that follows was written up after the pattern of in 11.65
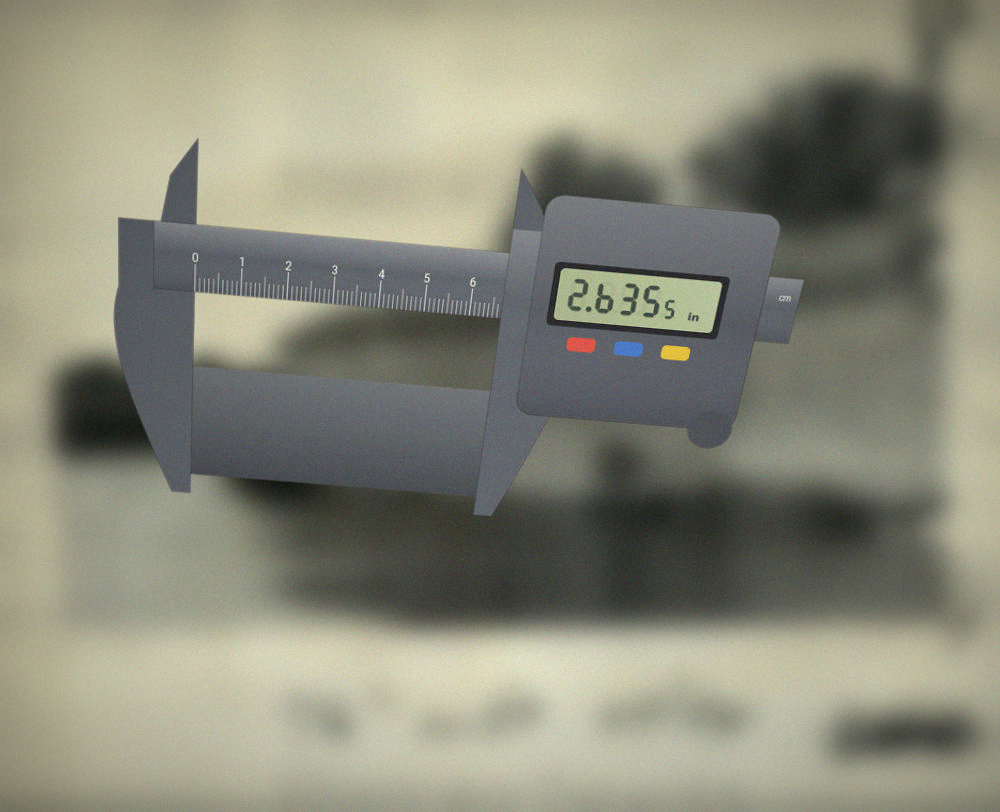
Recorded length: in 2.6355
